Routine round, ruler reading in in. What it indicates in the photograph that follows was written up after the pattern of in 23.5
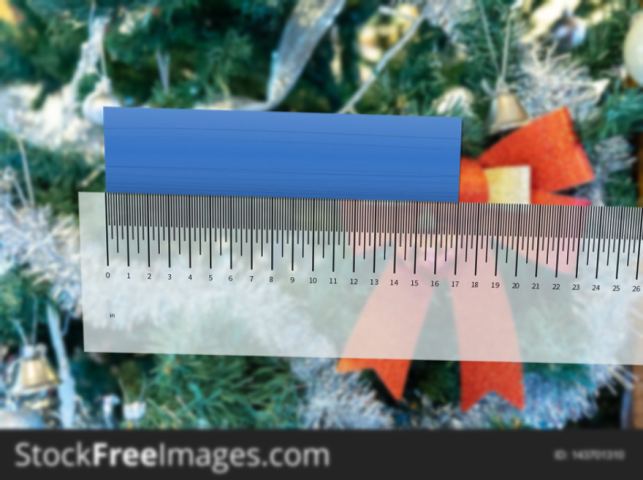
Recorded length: in 17
